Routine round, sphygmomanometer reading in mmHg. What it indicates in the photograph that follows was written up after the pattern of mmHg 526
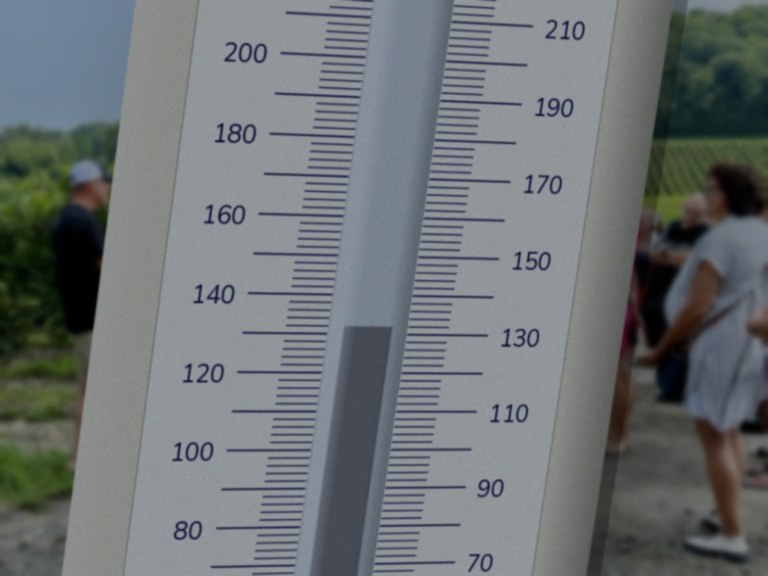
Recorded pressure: mmHg 132
